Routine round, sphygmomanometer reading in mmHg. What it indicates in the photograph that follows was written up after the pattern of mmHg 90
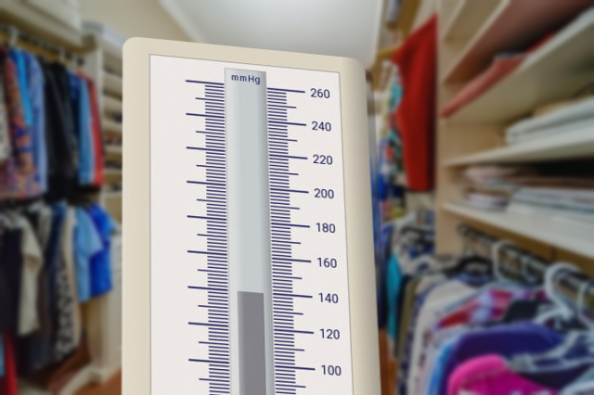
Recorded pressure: mmHg 140
